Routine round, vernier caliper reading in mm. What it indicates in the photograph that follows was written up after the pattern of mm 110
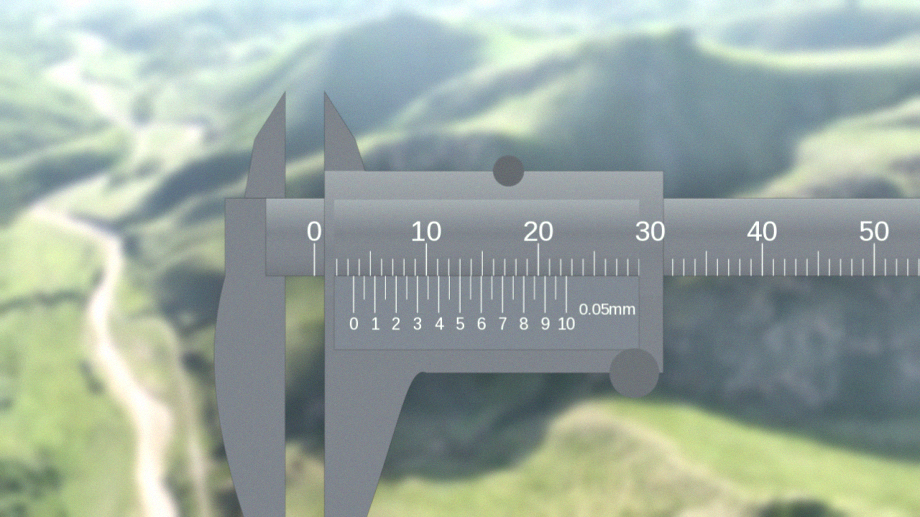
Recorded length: mm 3.5
